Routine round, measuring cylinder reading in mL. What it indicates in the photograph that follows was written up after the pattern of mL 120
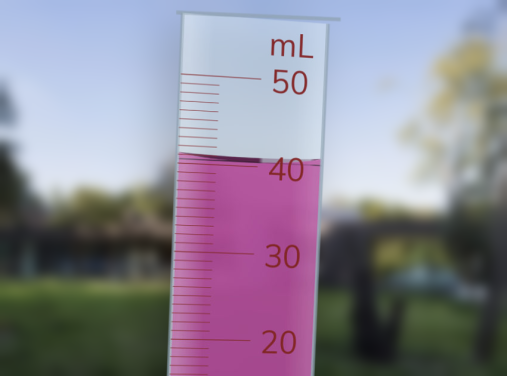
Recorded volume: mL 40.5
